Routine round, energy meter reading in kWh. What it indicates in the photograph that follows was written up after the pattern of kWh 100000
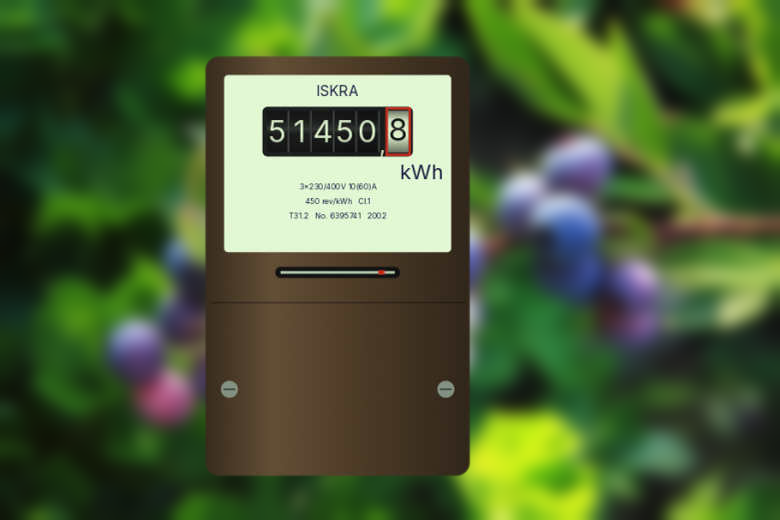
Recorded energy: kWh 51450.8
